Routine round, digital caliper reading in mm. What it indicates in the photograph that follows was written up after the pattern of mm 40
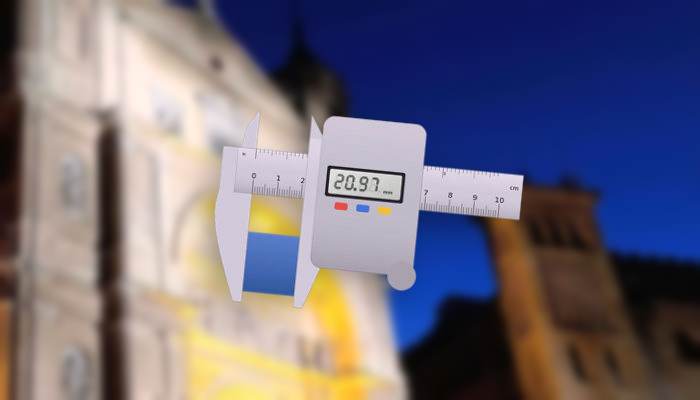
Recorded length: mm 20.97
